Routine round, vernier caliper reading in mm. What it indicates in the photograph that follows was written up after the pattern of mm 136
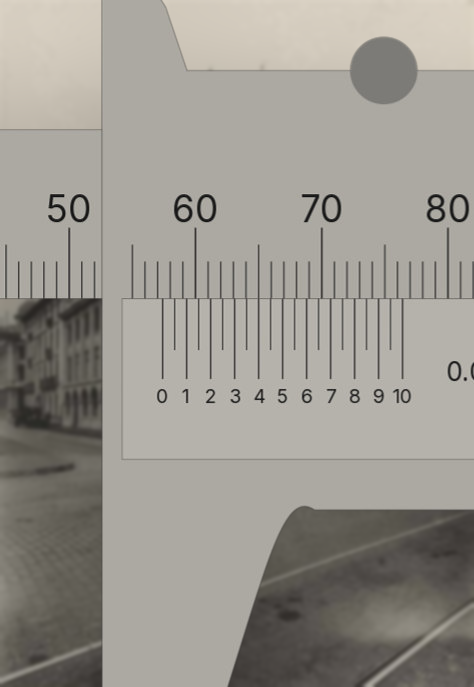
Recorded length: mm 57.4
